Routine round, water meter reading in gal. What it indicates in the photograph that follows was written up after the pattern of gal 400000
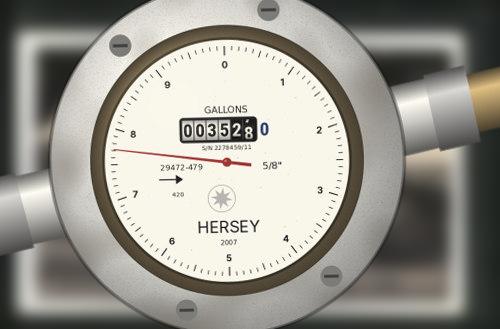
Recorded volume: gal 35277.7
